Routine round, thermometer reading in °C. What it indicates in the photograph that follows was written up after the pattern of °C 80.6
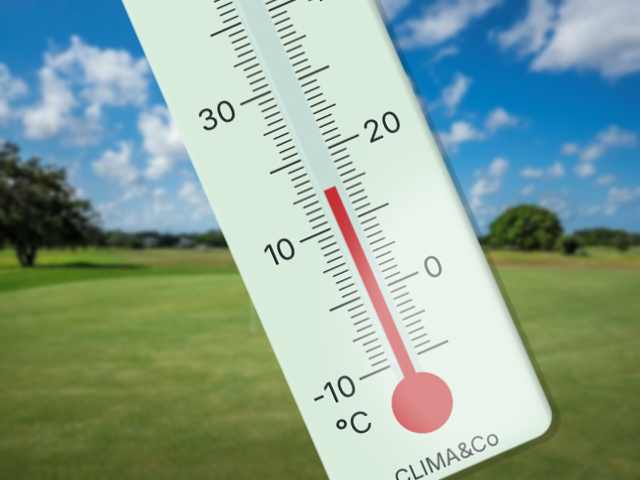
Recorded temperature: °C 15
